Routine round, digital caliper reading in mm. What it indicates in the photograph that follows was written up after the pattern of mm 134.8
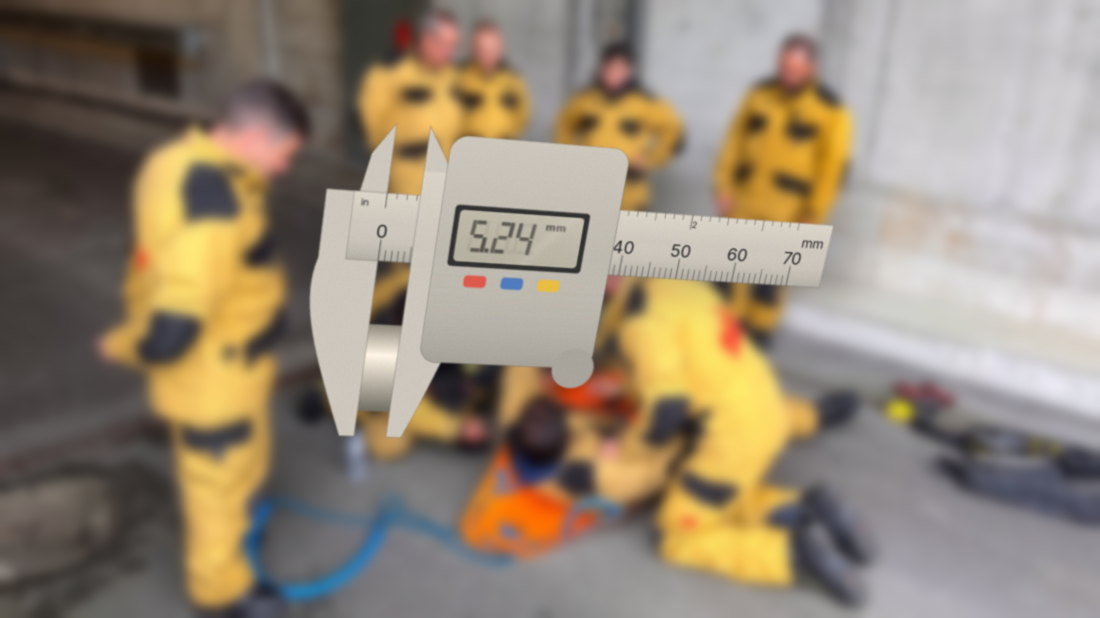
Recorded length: mm 5.24
